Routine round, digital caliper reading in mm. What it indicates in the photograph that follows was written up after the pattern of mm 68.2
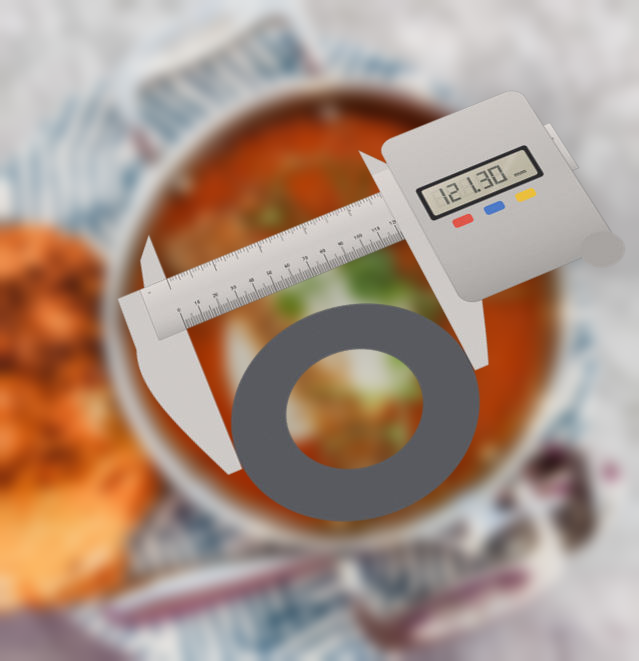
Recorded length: mm 121.30
